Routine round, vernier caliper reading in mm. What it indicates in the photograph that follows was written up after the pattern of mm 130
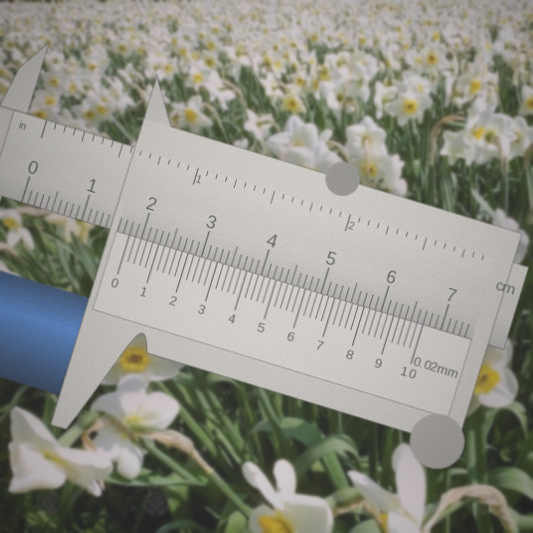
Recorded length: mm 18.0
